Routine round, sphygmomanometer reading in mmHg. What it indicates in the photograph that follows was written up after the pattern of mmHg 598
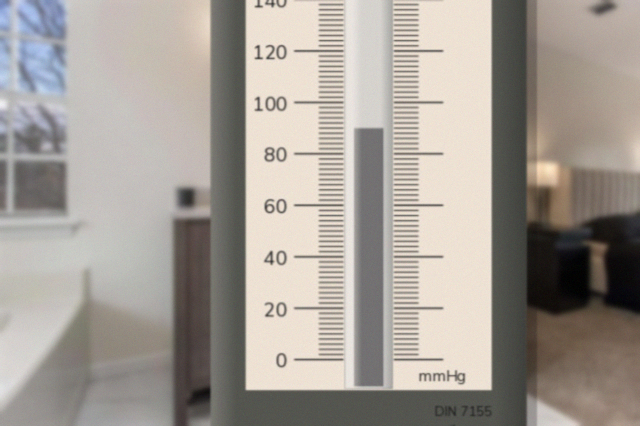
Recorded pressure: mmHg 90
